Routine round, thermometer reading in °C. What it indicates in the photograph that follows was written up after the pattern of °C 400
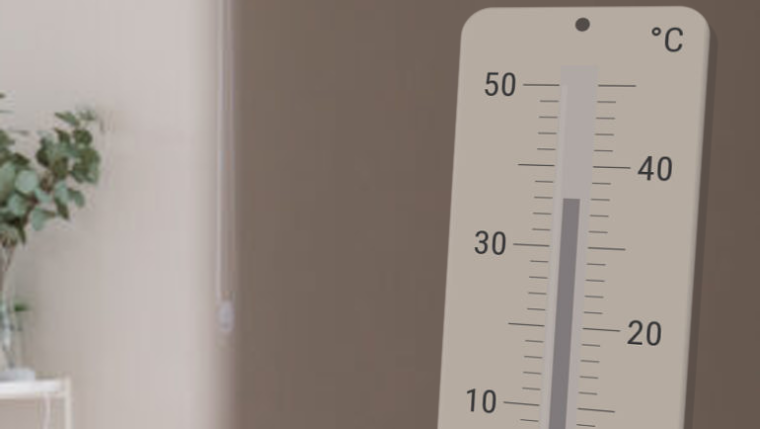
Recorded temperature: °C 36
